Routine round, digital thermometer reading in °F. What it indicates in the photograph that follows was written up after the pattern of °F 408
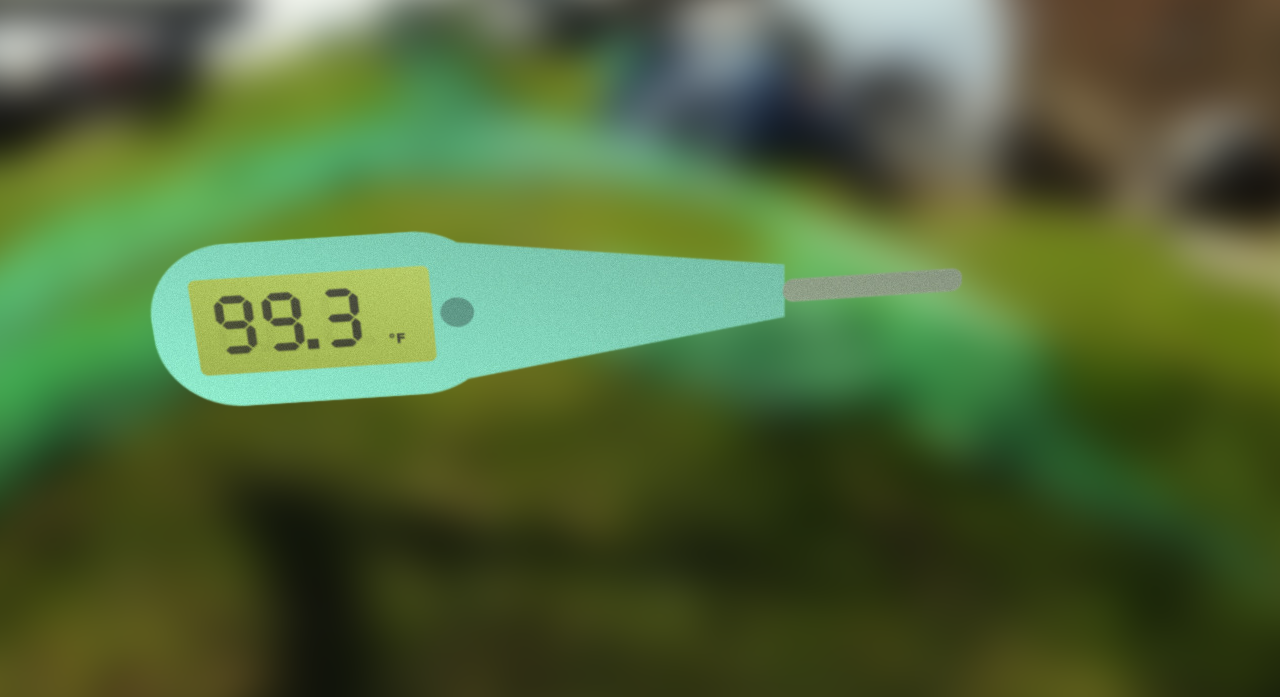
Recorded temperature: °F 99.3
